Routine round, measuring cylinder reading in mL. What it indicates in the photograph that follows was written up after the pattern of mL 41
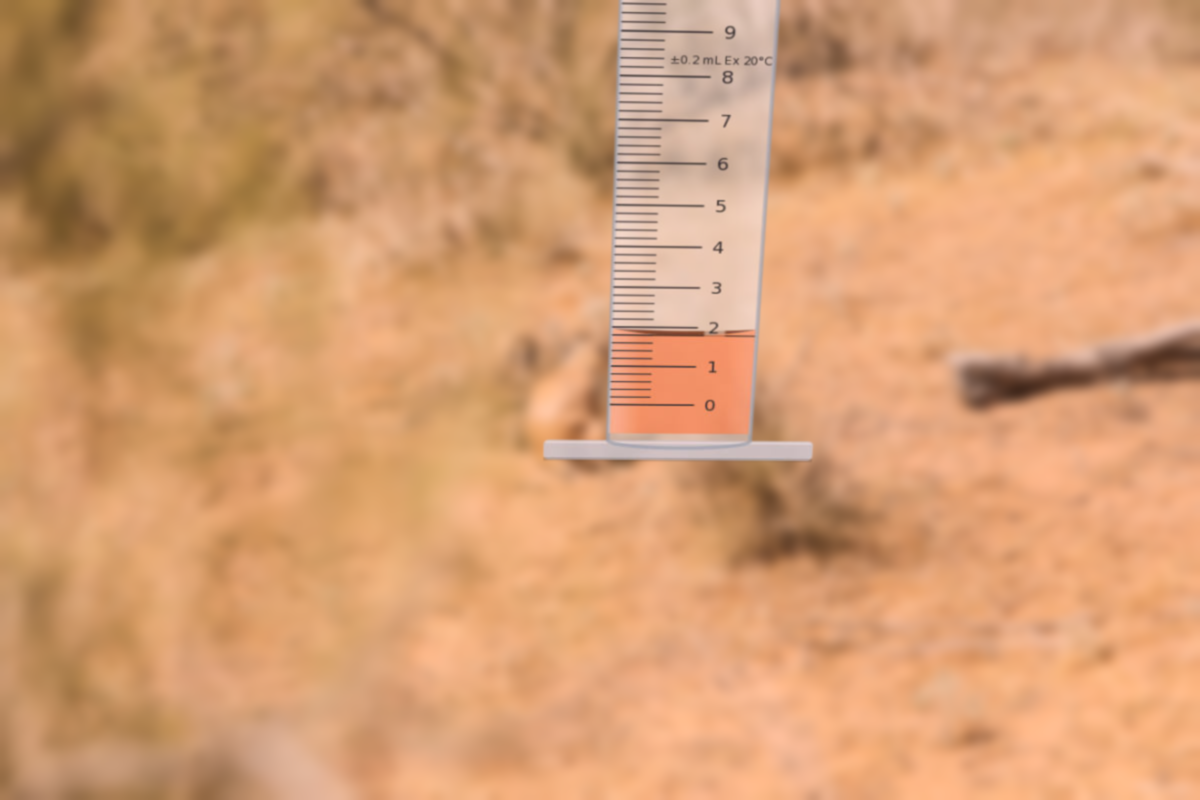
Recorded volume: mL 1.8
